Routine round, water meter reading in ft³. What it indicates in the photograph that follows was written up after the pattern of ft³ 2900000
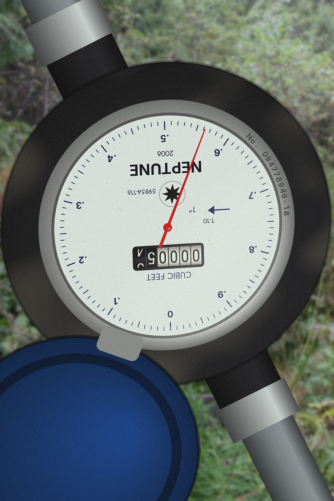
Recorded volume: ft³ 53.56
